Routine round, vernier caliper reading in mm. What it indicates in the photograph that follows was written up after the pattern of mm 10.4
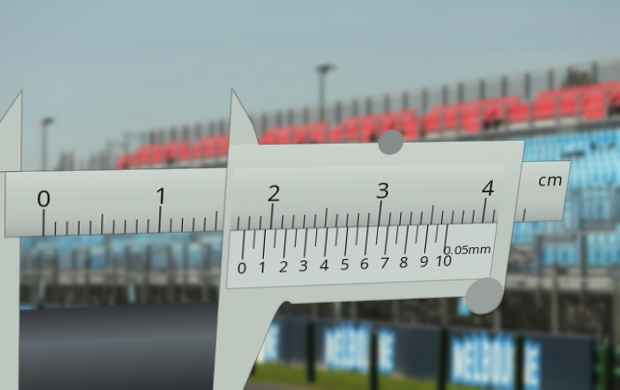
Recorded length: mm 17.6
